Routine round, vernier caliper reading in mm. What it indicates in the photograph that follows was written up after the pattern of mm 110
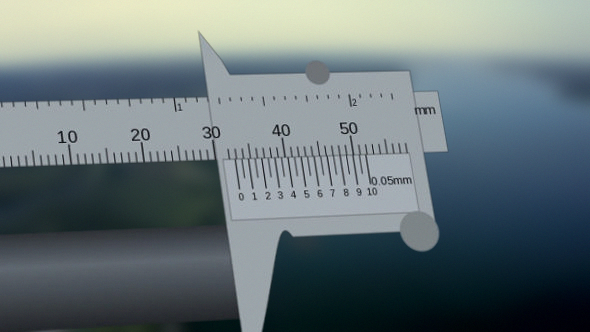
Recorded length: mm 32.8
